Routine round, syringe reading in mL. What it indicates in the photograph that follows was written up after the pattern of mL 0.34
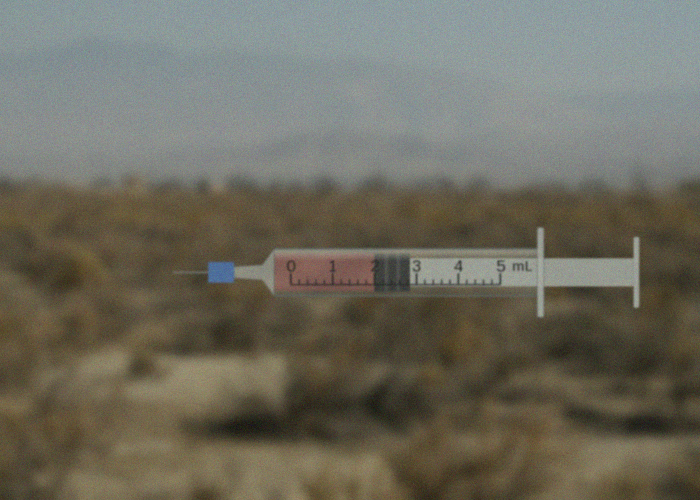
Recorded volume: mL 2
